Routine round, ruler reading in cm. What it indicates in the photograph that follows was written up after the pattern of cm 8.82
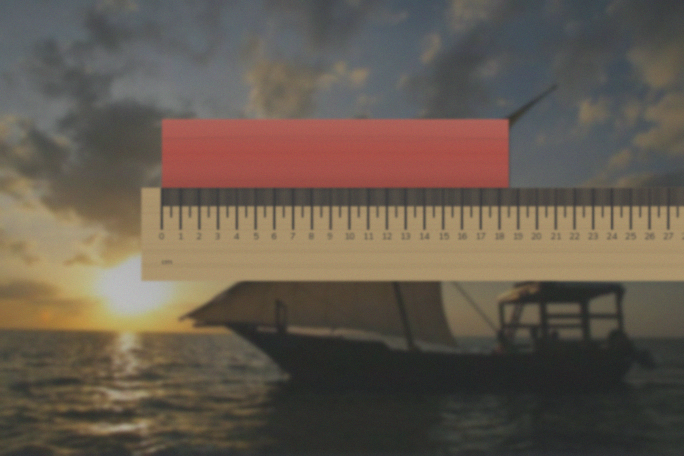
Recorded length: cm 18.5
